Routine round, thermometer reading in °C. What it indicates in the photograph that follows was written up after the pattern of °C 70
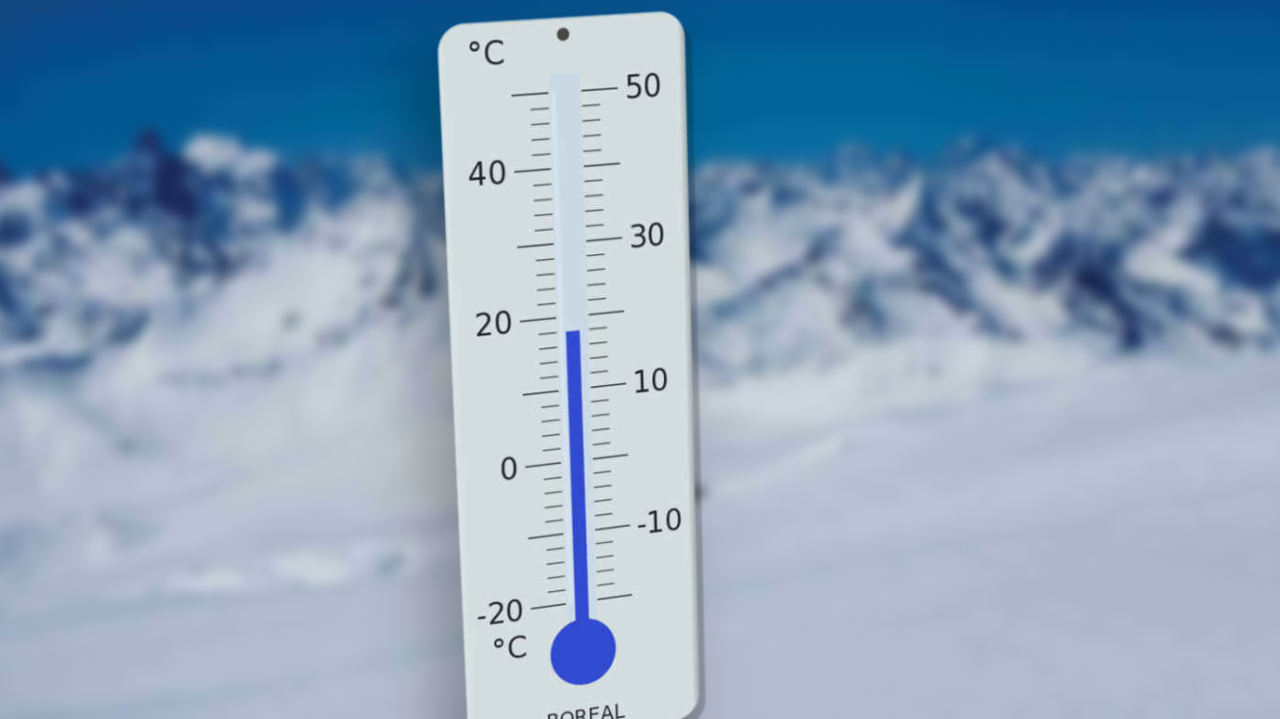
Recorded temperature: °C 18
